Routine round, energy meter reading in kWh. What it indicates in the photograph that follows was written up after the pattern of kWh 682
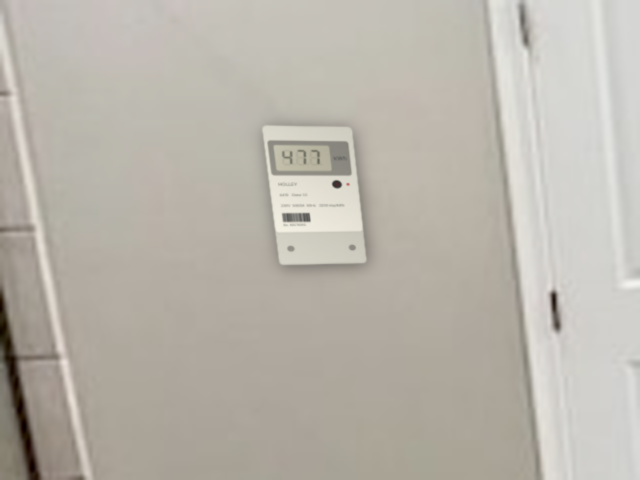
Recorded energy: kWh 477
